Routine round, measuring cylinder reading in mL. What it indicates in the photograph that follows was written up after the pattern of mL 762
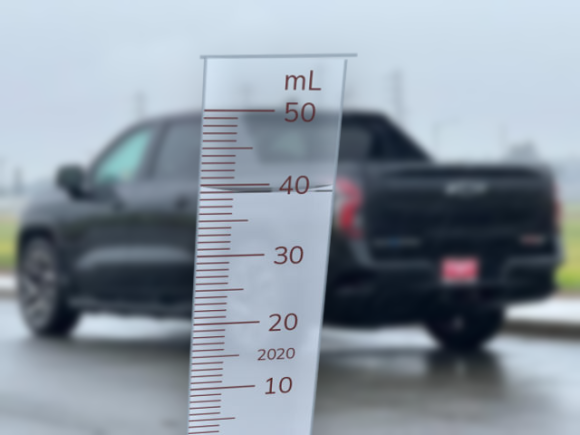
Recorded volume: mL 39
